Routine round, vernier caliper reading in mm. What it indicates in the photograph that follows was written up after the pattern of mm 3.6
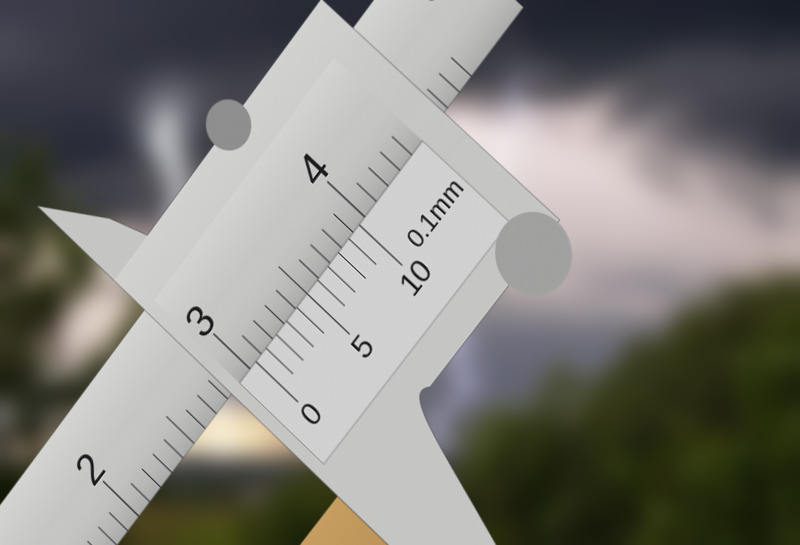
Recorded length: mm 30.5
